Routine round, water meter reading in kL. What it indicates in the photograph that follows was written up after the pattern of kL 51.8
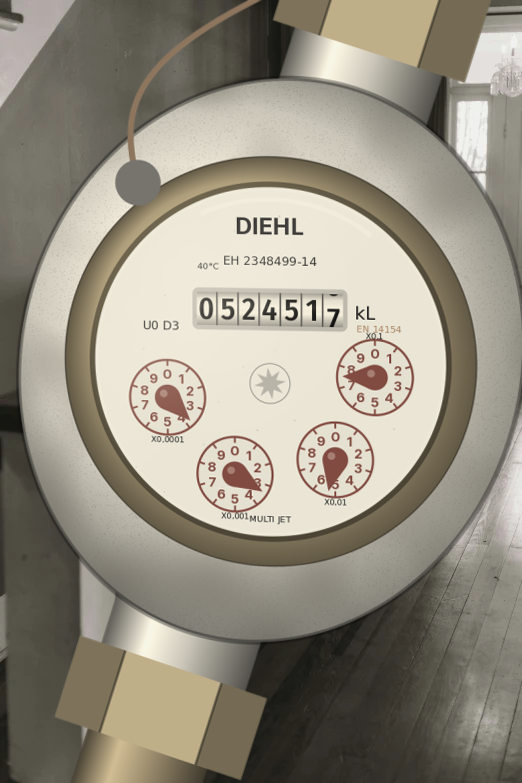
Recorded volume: kL 524516.7533
